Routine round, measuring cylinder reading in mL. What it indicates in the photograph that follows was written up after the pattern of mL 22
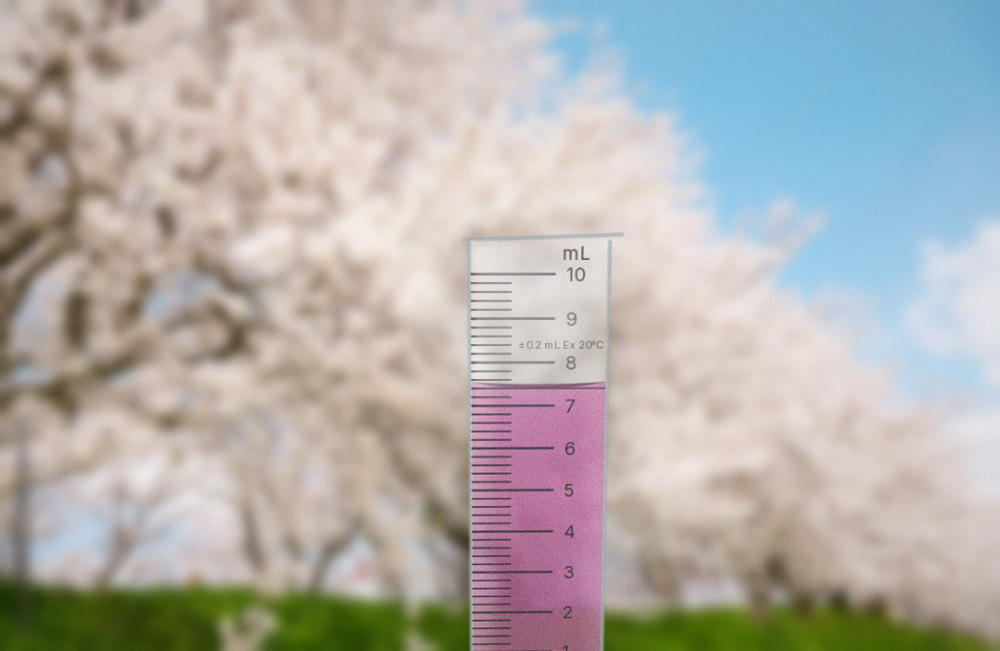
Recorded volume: mL 7.4
